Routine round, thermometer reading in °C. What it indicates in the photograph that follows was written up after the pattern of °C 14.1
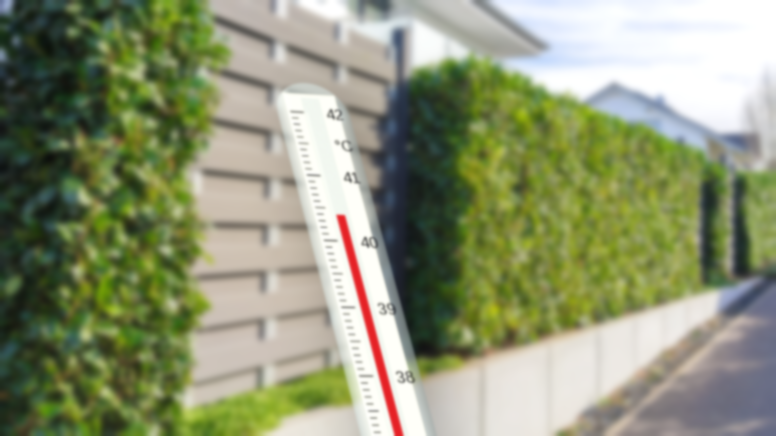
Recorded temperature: °C 40.4
